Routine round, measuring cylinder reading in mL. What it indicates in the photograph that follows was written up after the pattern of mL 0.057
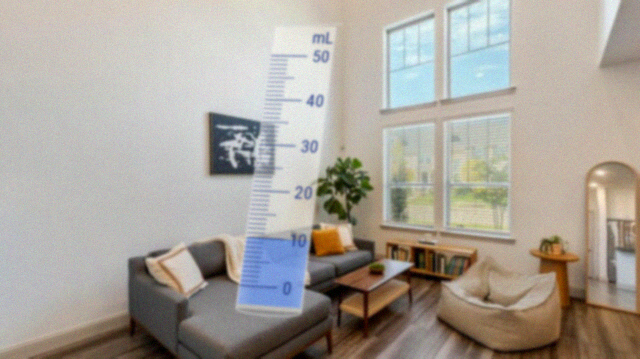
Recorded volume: mL 10
